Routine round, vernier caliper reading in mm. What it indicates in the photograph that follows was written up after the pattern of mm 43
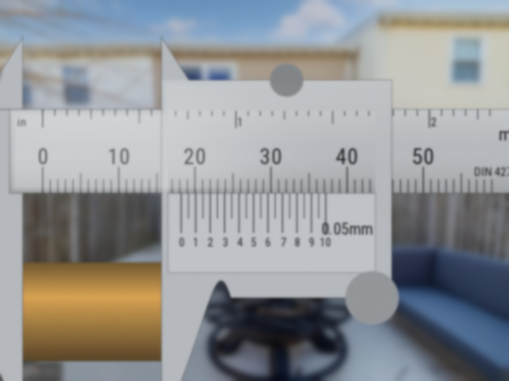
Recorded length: mm 18.2
